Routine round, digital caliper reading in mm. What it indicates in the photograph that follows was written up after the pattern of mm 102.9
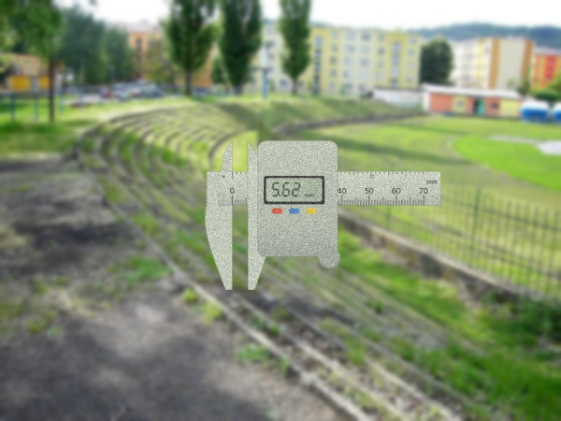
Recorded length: mm 5.62
